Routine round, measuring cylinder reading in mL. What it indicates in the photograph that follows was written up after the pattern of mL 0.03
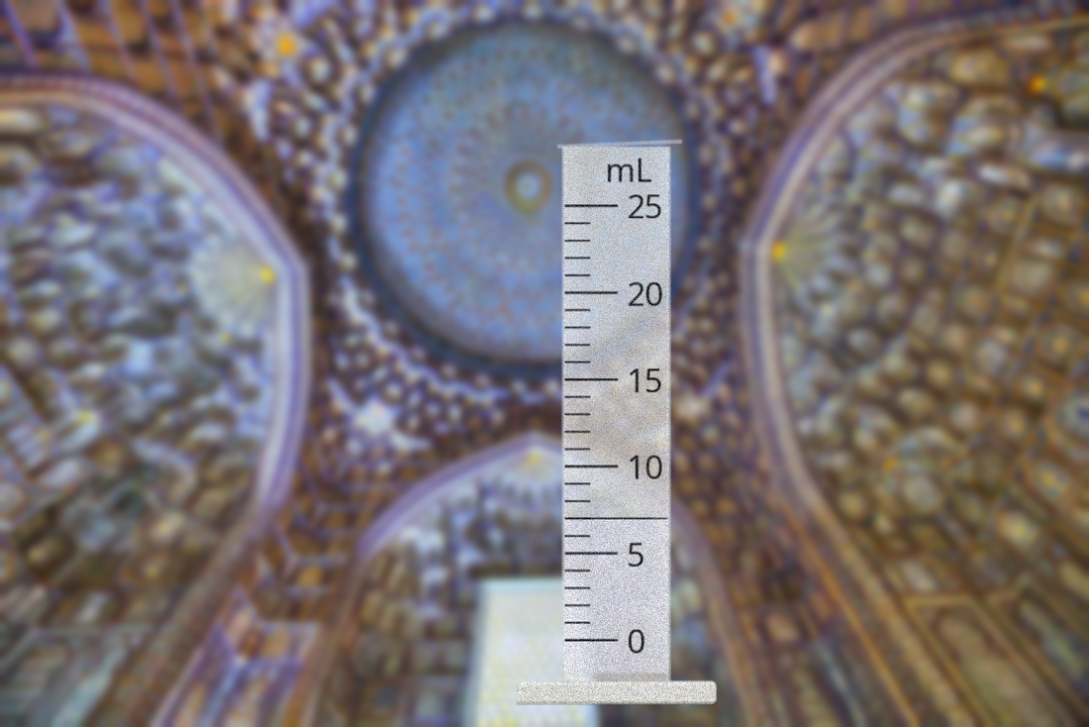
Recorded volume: mL 7
